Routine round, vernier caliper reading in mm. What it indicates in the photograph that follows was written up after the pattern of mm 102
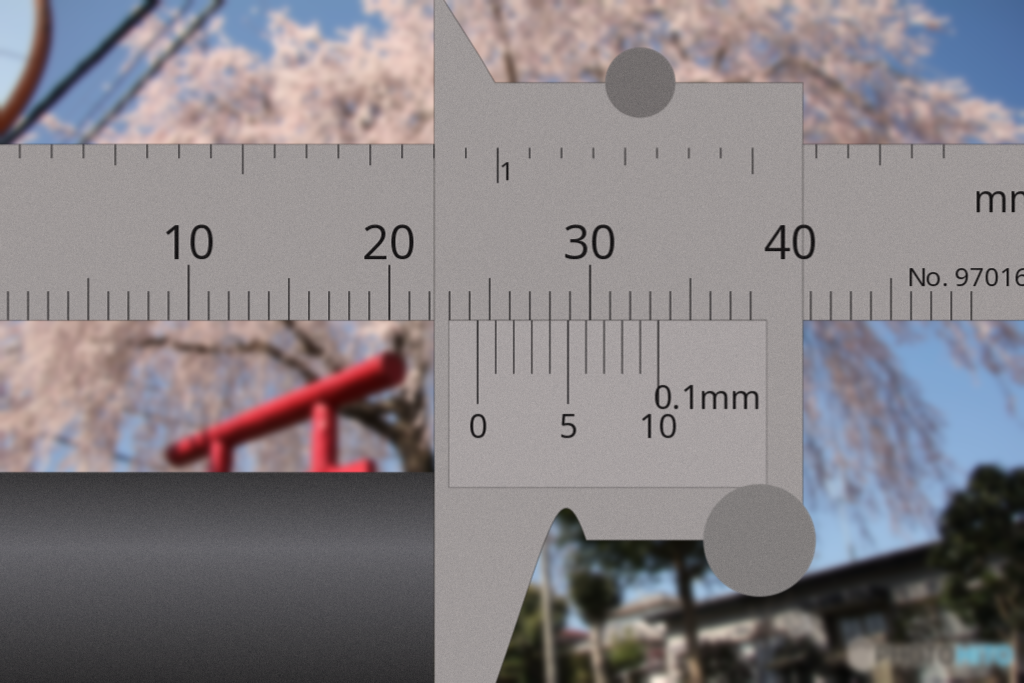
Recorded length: mm 24.4
